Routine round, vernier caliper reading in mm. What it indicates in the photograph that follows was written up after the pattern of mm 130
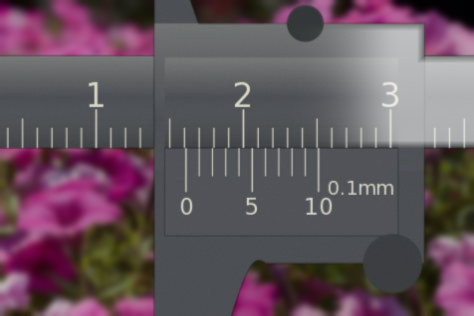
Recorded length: mm 16.1
